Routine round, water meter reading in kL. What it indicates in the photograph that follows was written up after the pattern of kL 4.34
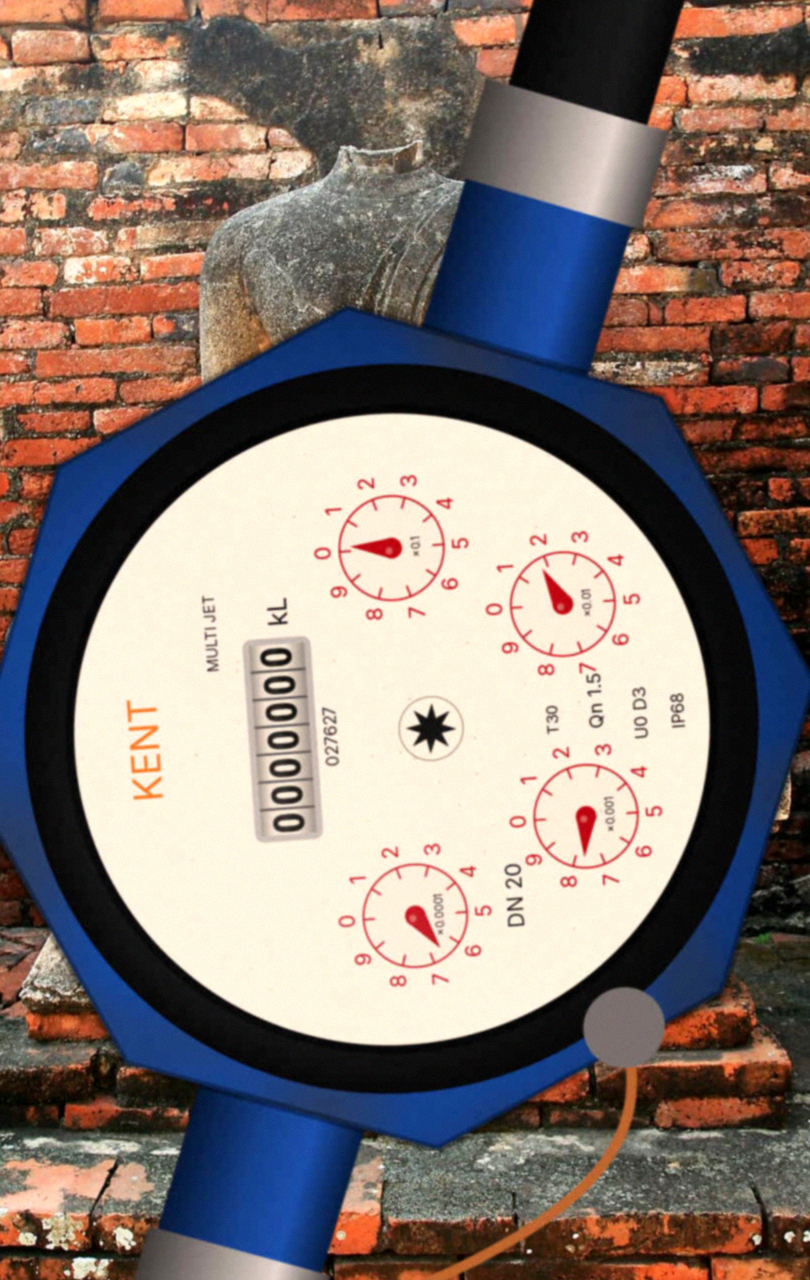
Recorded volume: kL 0.0176
